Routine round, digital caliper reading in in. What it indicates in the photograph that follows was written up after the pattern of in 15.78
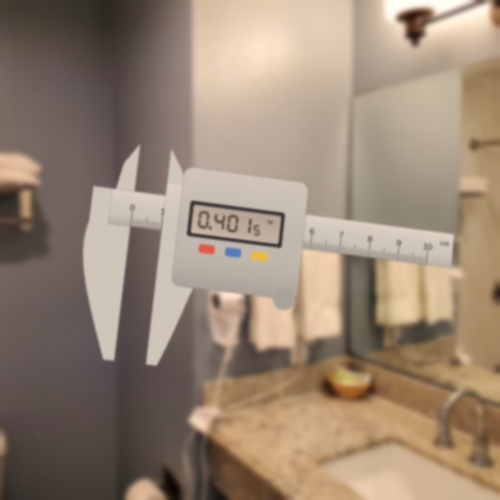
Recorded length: in 0.4015
